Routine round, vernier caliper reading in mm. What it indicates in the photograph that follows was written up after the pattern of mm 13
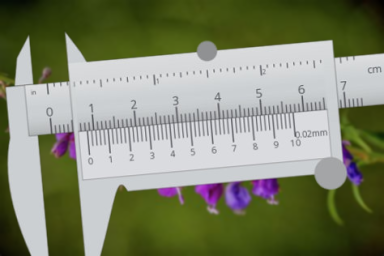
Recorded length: mm 8.5
